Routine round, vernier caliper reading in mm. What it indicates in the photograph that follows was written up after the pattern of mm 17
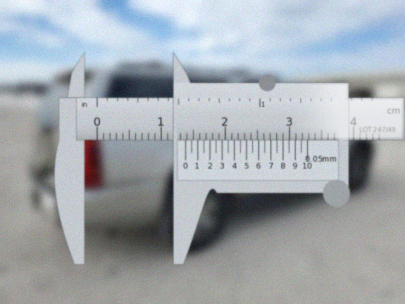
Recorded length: mm 13.8
